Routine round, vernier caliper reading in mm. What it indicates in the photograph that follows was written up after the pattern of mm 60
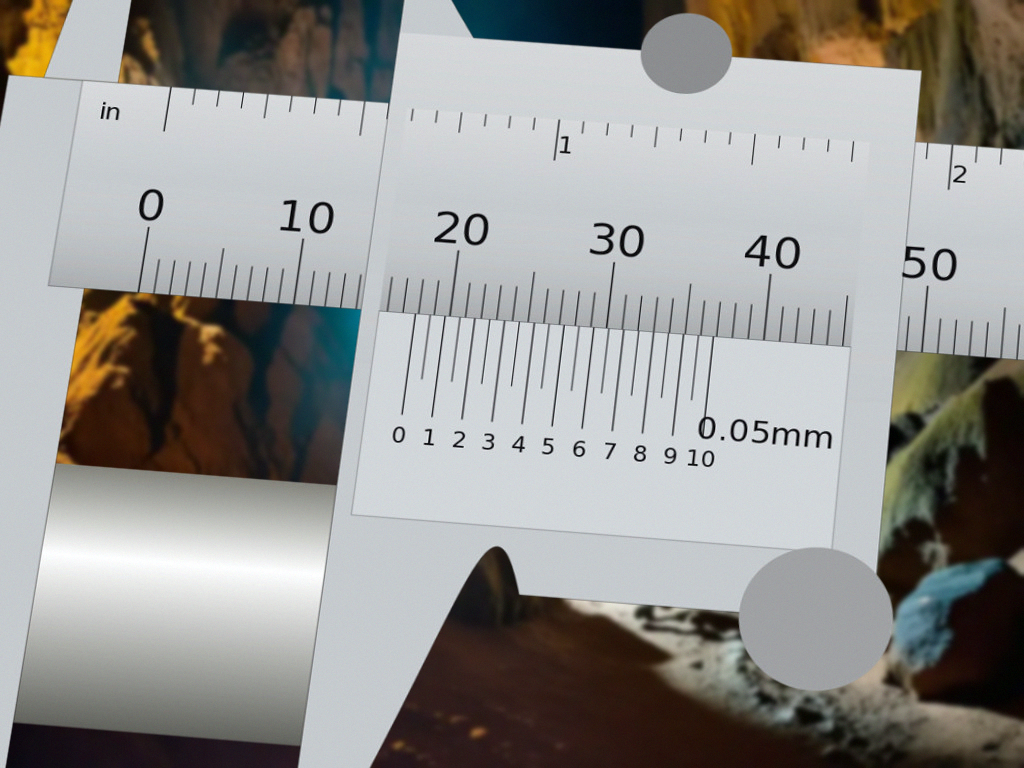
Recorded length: mm 17.8
